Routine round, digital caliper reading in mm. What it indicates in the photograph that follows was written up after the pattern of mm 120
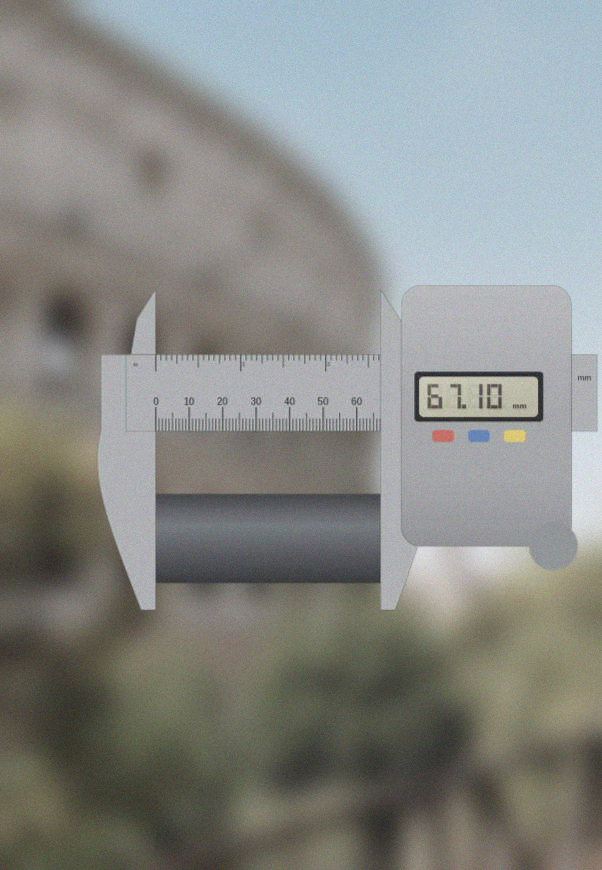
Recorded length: mm 67.10
